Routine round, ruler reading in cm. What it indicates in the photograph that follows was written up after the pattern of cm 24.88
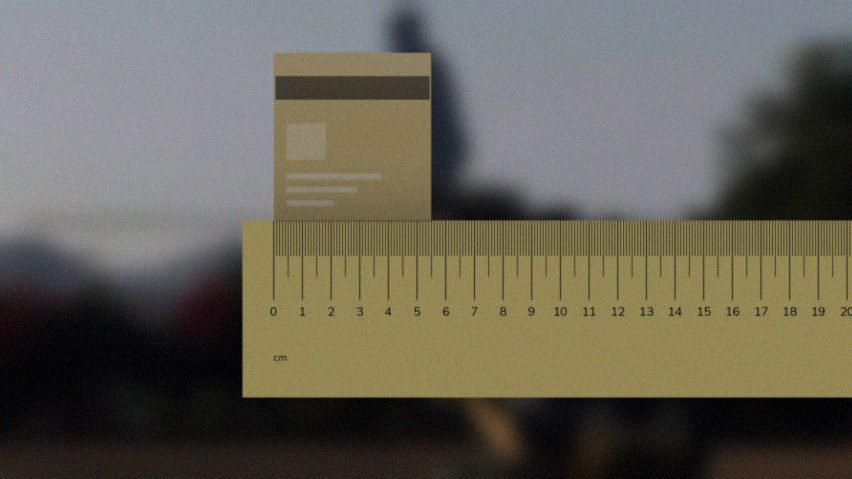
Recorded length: cm 5.5
